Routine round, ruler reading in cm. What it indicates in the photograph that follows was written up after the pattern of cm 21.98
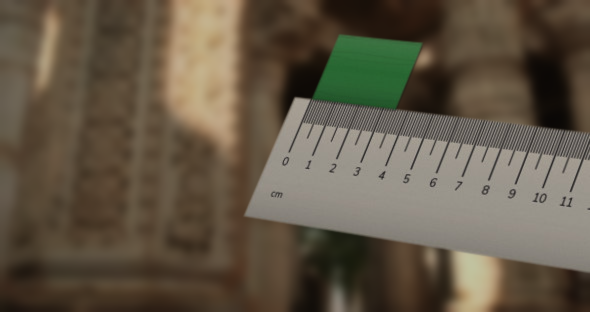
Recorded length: cm 3.5
